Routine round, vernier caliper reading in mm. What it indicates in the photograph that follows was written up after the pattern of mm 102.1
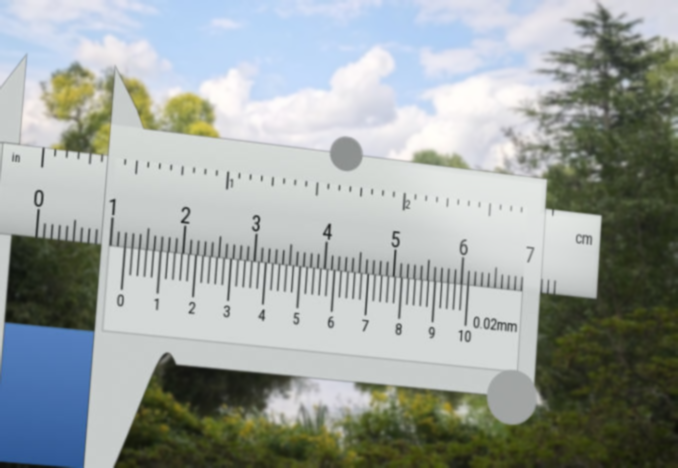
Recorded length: mm 12.0
